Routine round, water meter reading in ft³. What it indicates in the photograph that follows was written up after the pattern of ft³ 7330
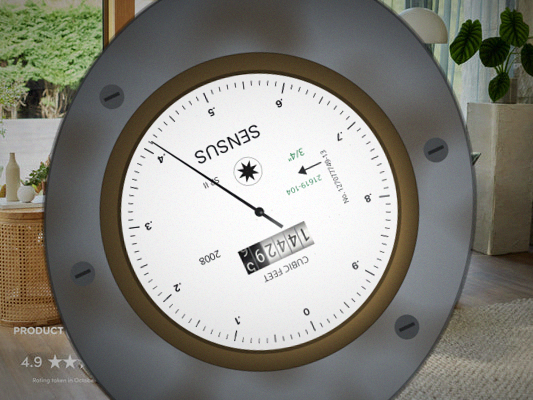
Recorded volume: ft³ 144295.41
